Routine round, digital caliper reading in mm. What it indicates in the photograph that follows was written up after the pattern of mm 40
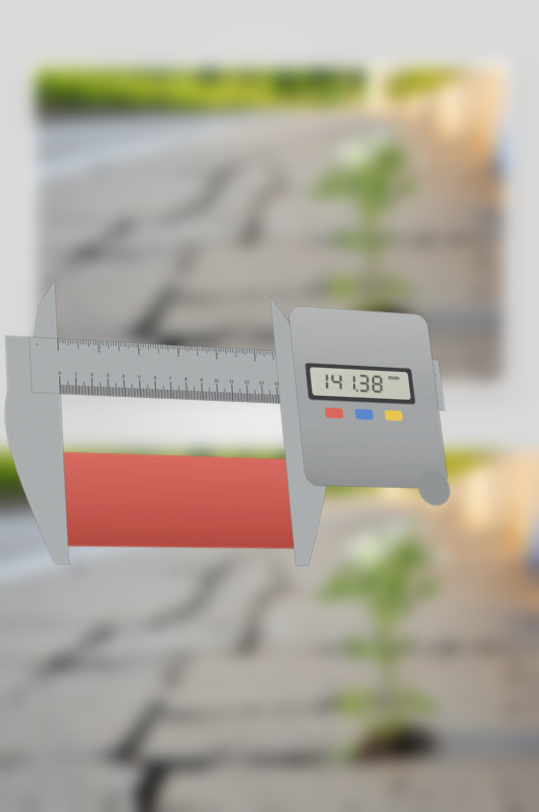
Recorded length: mm 141.38
